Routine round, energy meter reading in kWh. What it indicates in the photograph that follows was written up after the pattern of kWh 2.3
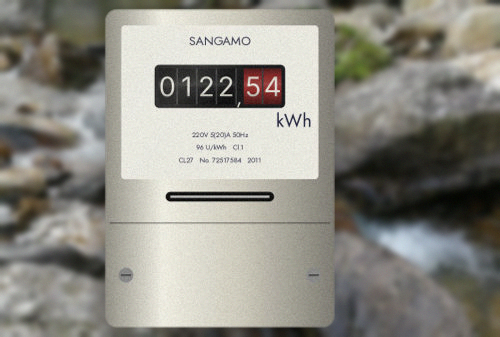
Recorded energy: kWh 122.54
